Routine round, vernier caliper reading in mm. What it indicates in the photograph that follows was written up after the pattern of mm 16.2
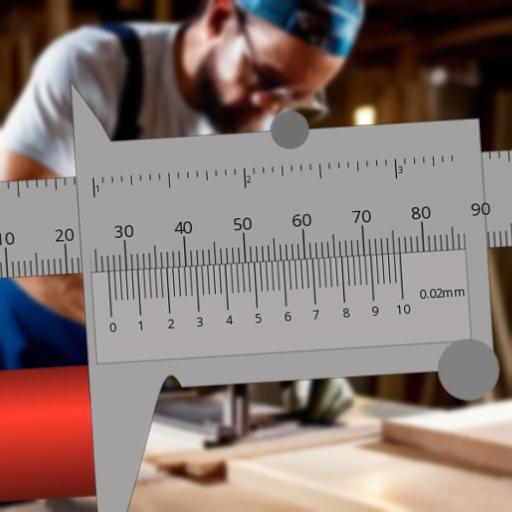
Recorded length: mm 27.0
